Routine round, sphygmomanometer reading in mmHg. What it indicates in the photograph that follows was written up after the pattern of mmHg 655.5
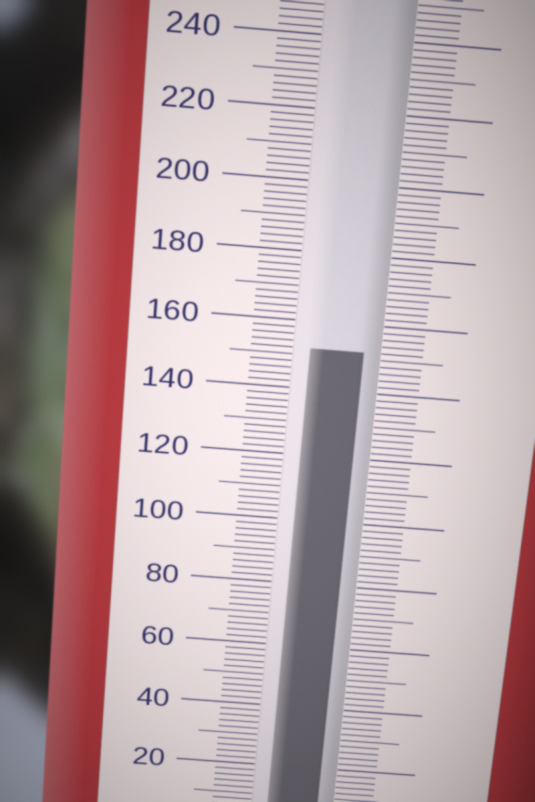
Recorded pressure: mmHg 152
